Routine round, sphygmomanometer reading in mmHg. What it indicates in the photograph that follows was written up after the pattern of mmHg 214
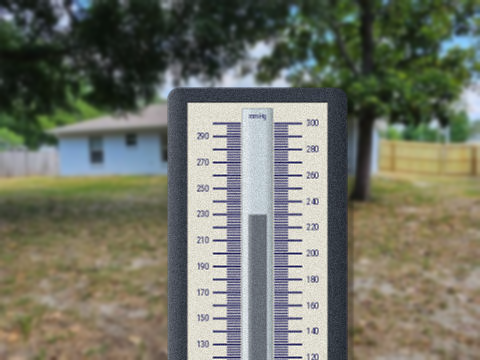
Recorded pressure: mmHg 230
